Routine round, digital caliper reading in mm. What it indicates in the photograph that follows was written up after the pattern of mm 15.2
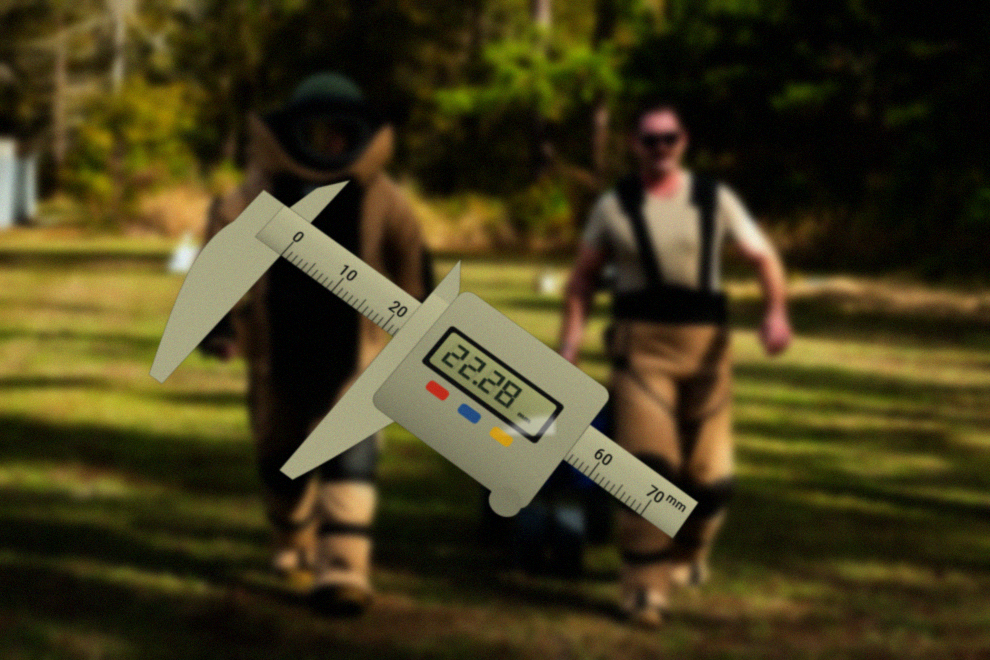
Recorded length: mm 22.28
